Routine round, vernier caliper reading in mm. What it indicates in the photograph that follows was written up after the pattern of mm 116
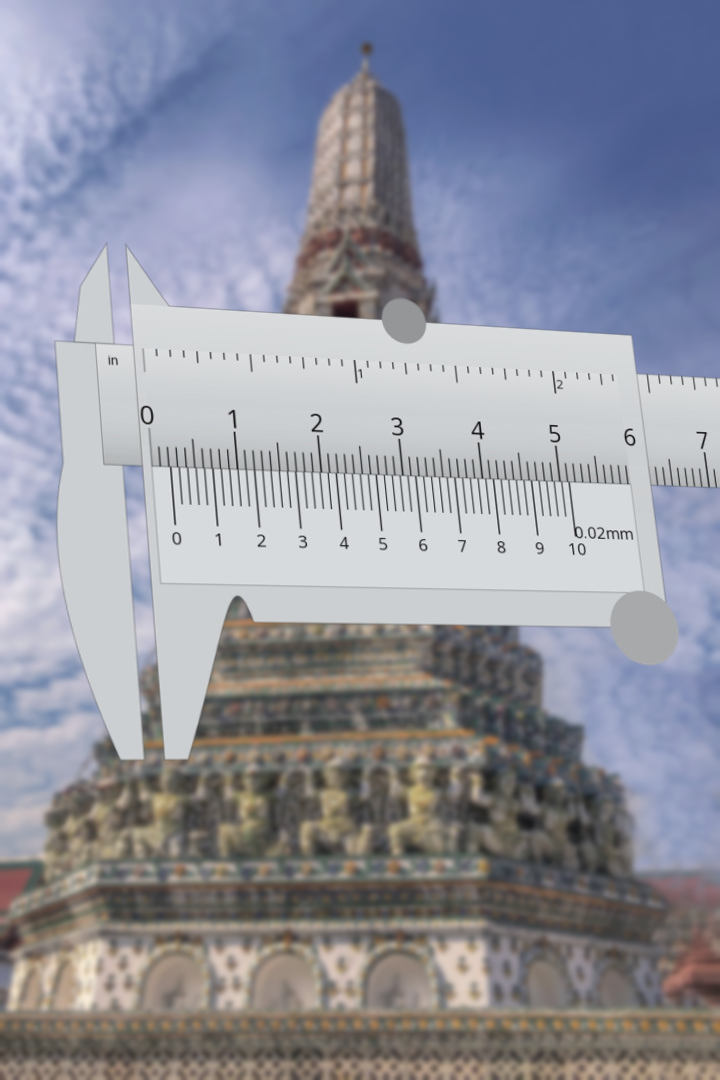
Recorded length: mm 2.2
